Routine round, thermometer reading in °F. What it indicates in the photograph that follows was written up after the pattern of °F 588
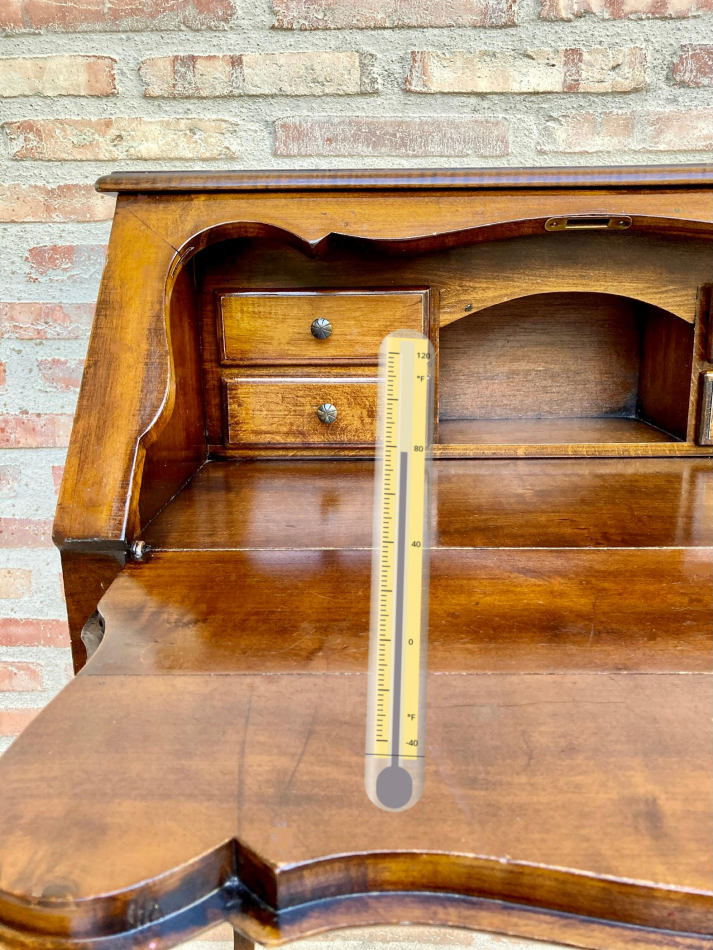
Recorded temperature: °F 78
